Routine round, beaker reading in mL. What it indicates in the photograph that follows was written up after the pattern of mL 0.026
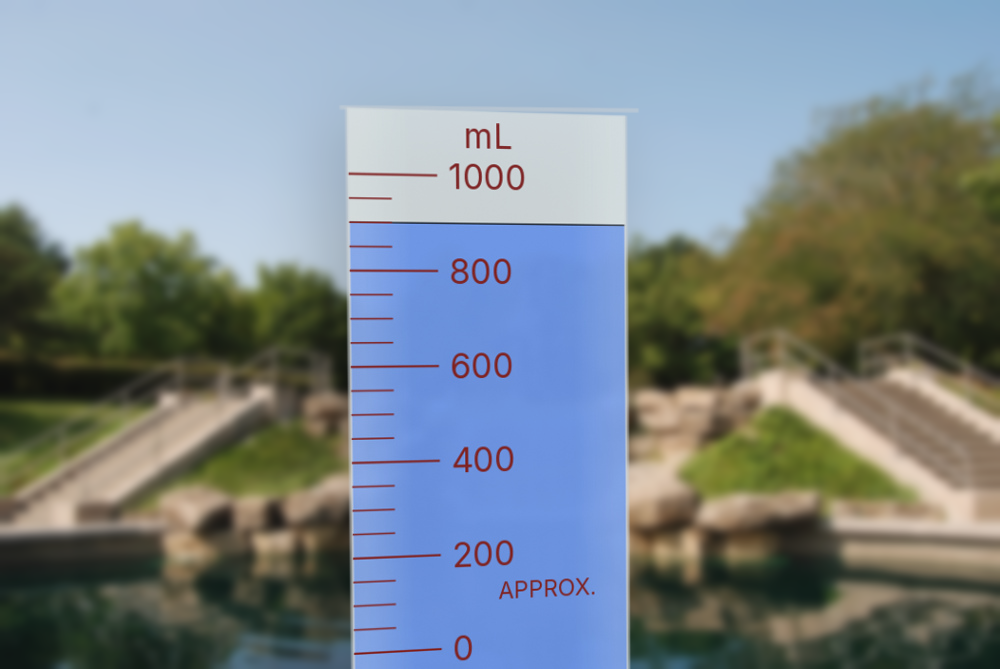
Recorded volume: mL 900
